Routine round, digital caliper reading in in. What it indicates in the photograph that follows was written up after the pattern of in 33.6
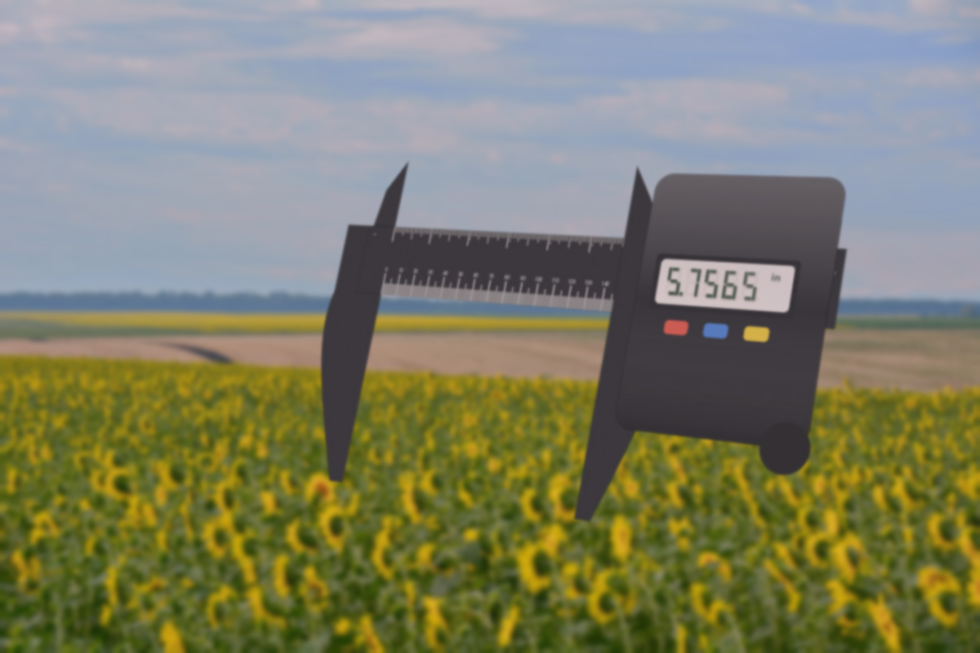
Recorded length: in 5.7565
